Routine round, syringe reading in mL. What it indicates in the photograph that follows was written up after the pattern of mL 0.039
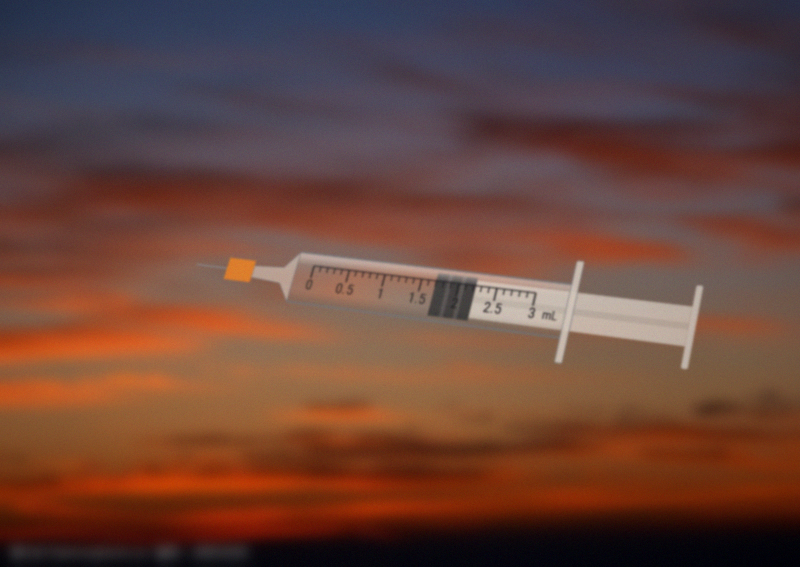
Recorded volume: mL 1.7
